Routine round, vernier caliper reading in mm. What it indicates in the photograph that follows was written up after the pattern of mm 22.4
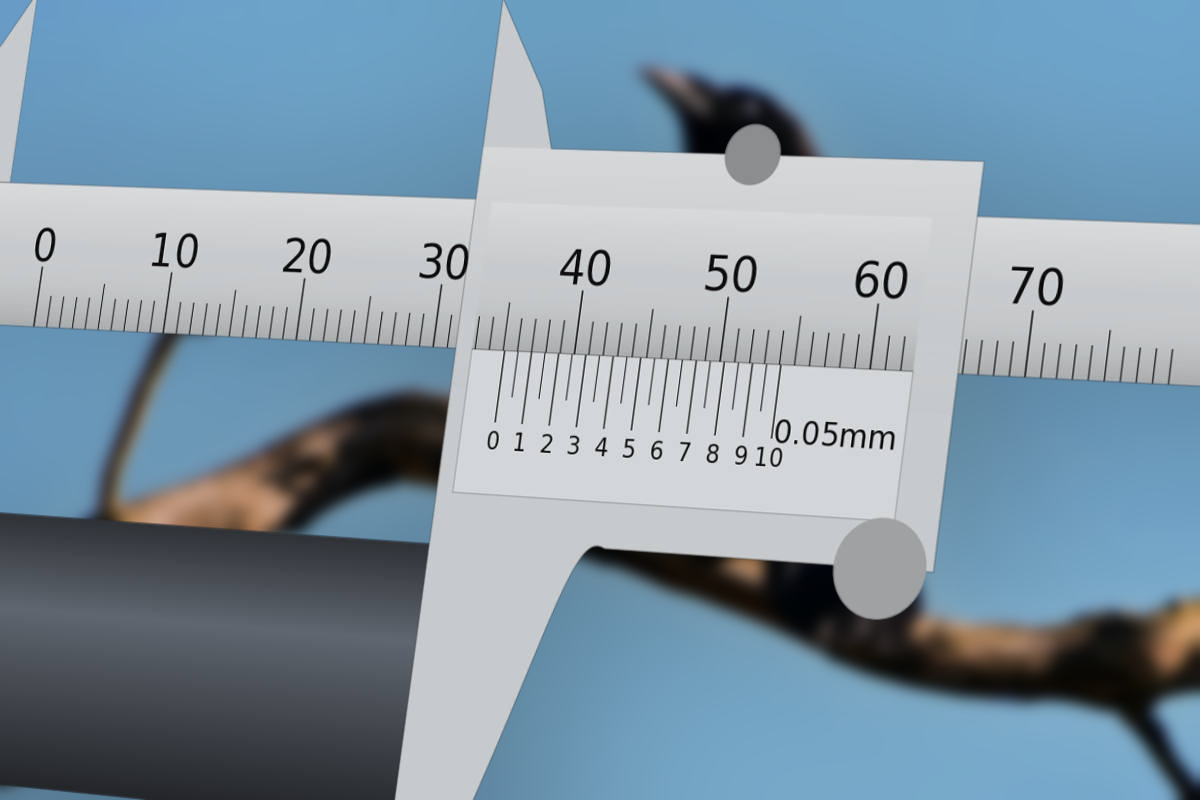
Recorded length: mm 35.1
